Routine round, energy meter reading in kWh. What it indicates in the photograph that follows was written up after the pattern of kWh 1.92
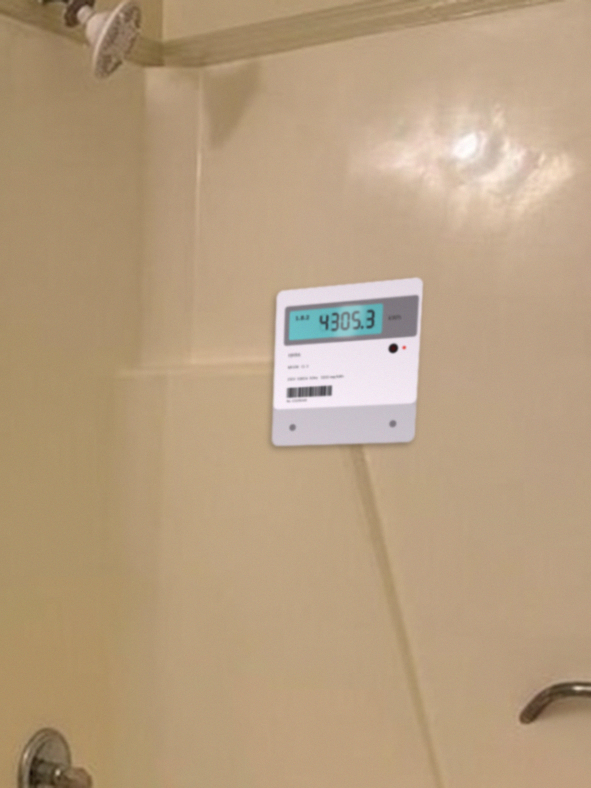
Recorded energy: kWh 4305.3
